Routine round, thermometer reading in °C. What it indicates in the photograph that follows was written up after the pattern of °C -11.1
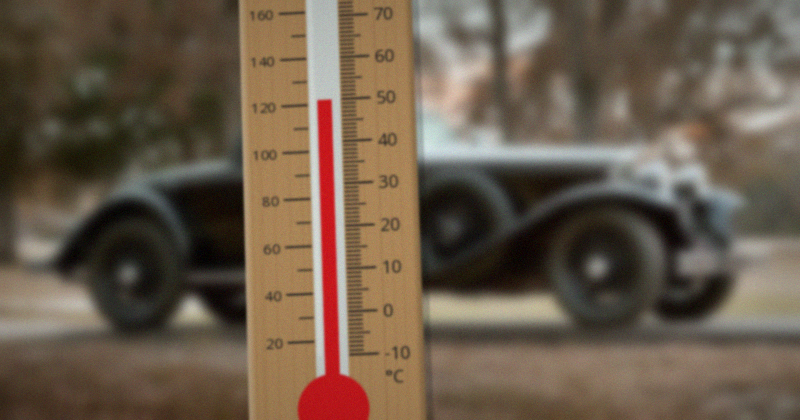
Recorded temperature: °C 50
